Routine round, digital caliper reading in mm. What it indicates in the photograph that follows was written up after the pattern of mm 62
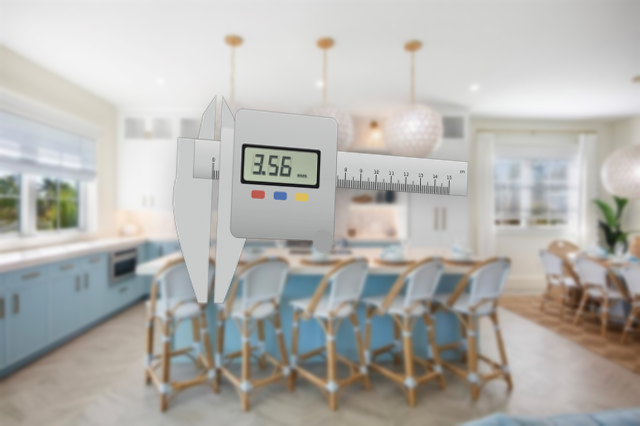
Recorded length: mm 3.56
